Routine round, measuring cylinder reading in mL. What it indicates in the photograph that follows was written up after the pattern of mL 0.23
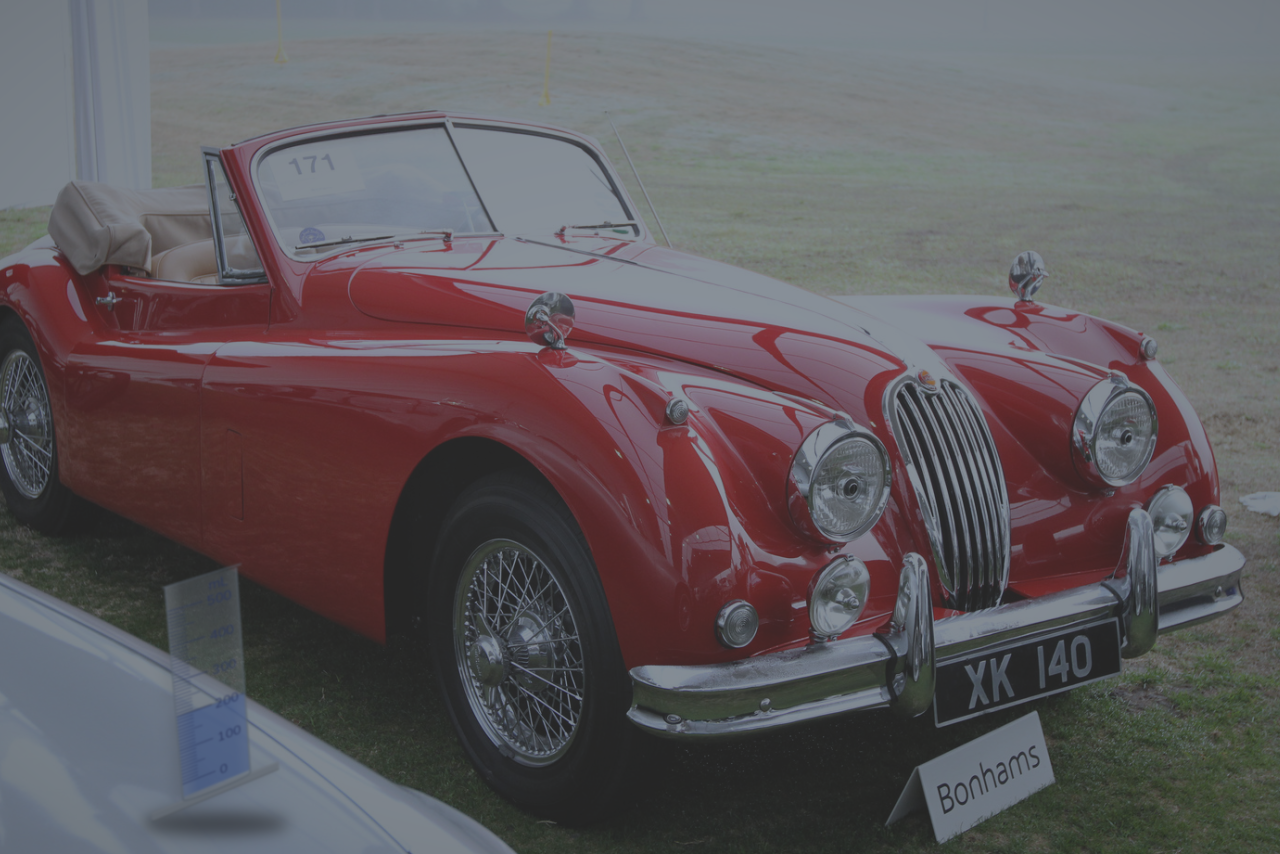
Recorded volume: mL 200
